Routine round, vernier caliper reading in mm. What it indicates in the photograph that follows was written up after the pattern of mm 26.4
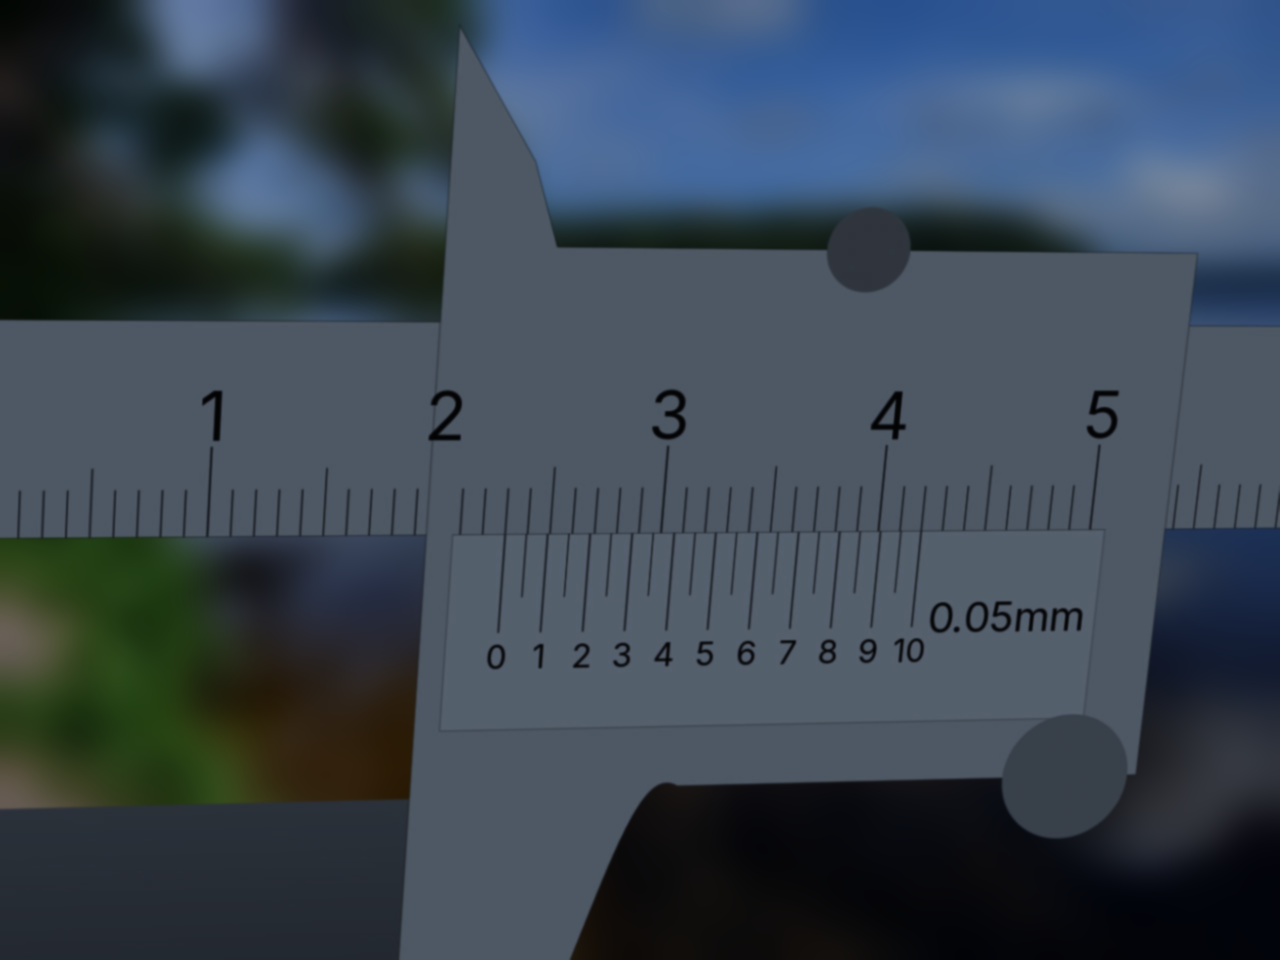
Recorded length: mm 23.0
